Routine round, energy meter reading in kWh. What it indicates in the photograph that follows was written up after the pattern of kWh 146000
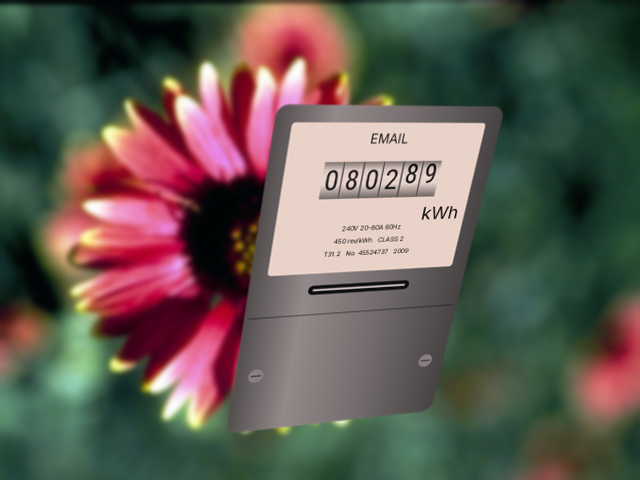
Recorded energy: kWh 80289
